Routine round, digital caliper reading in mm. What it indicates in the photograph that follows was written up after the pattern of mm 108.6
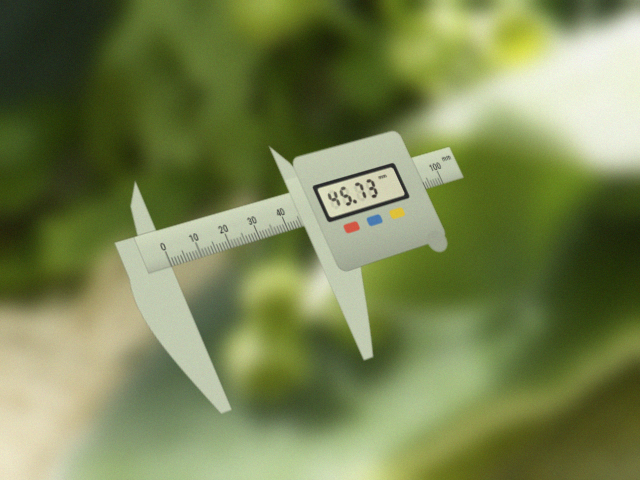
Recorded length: mm 45.73
